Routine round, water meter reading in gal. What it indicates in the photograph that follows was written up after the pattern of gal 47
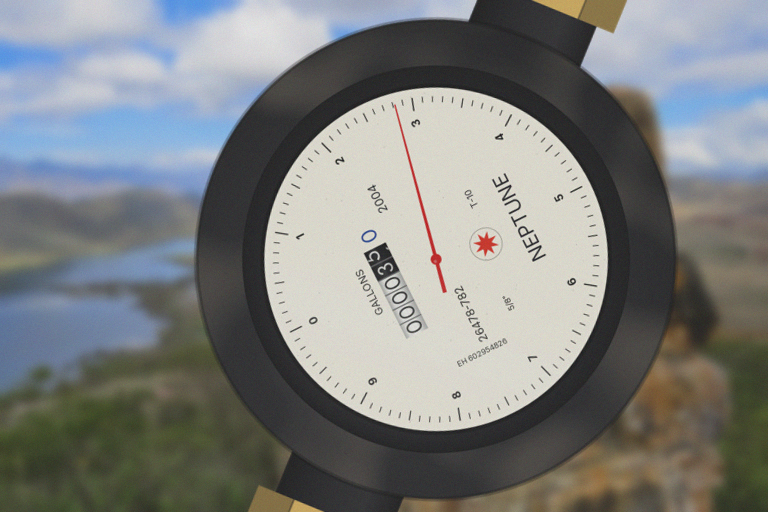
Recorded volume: gal 352.8
